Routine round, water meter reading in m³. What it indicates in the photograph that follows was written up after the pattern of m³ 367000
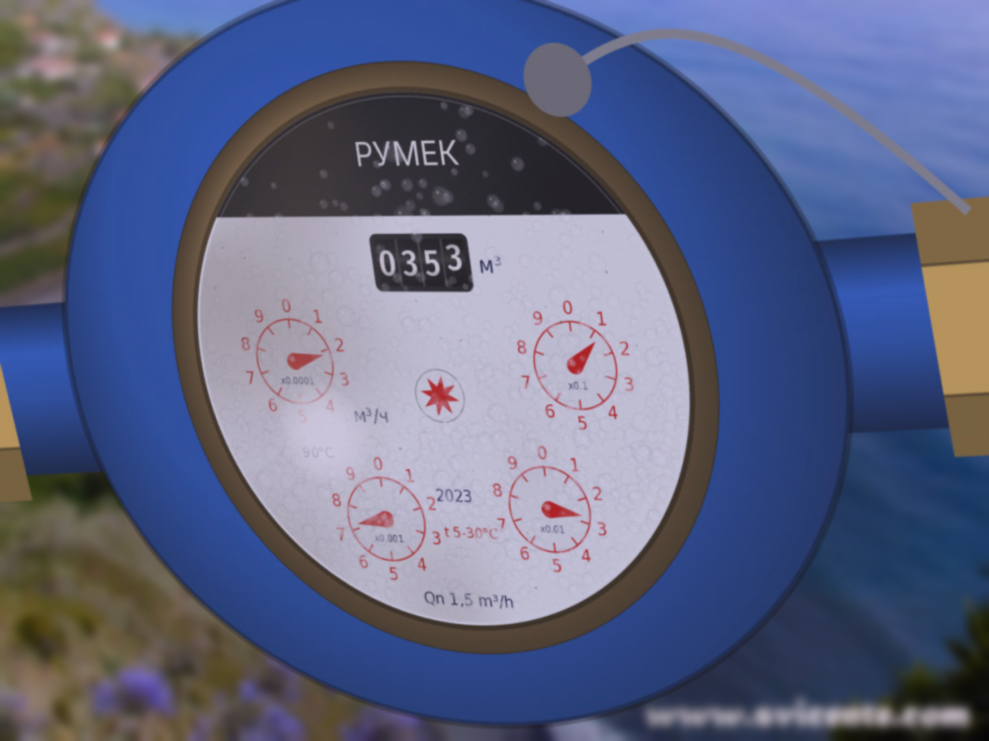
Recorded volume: m³ 353.1272
